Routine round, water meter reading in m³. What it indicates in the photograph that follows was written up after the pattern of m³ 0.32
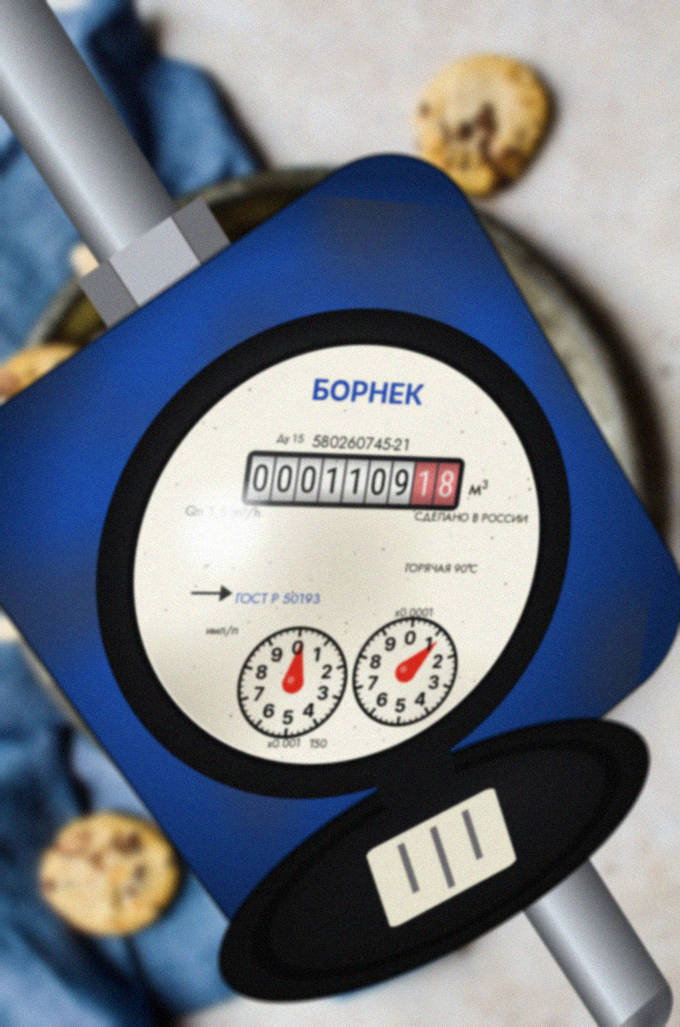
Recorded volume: m³ 1109.1801
